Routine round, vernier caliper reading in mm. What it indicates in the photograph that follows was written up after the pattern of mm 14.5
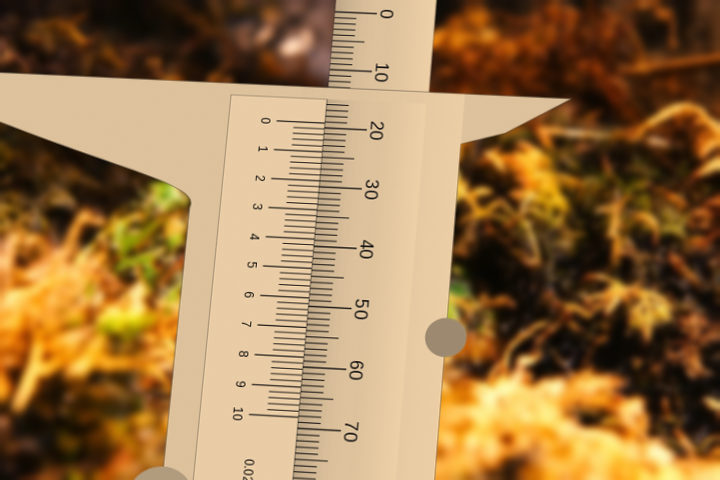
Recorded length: mm 19.2
